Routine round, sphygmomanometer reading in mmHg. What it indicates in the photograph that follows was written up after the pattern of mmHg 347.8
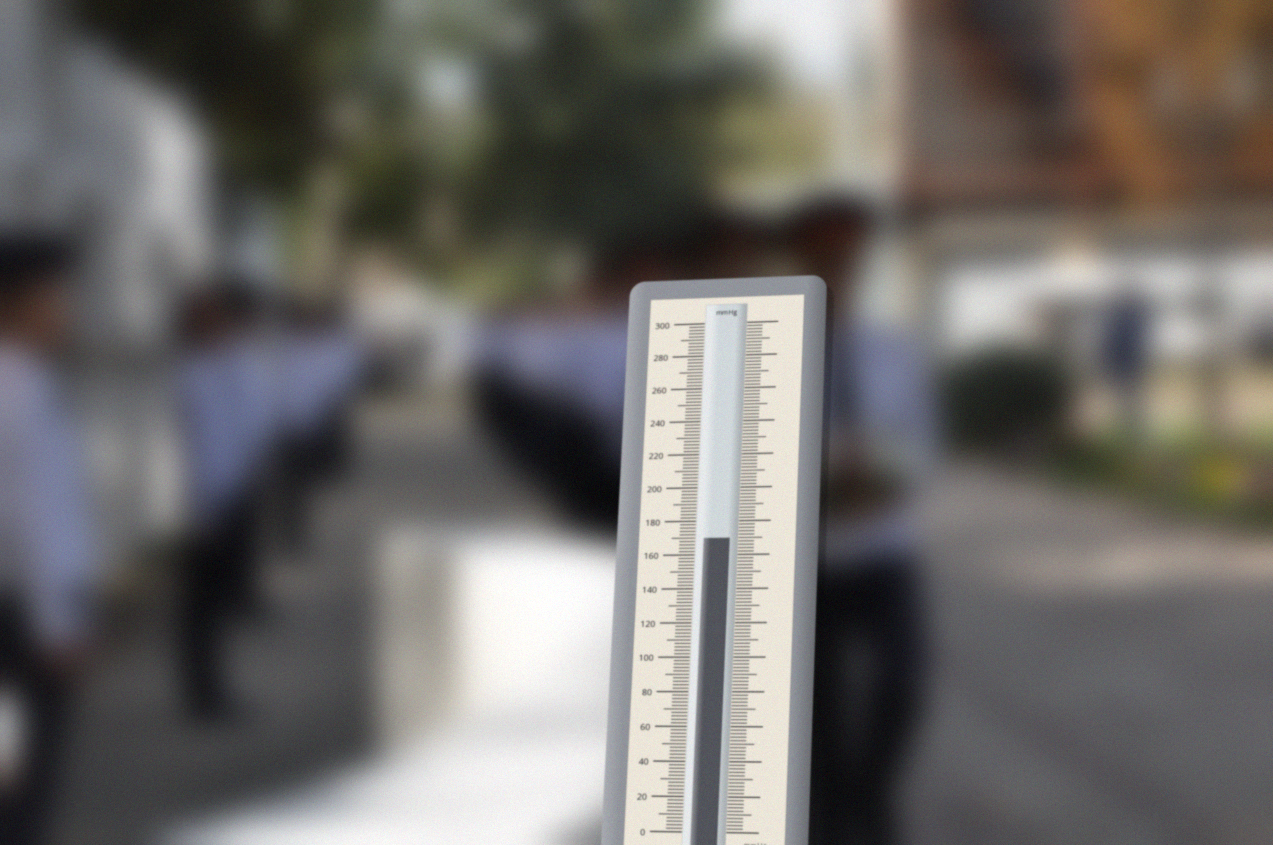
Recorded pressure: mmHg 170
